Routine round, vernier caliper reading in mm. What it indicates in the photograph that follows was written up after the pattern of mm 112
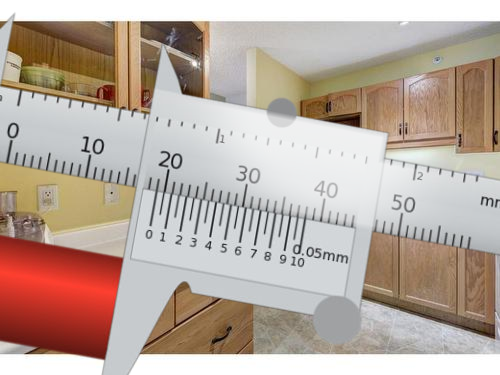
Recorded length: mm 19.0
